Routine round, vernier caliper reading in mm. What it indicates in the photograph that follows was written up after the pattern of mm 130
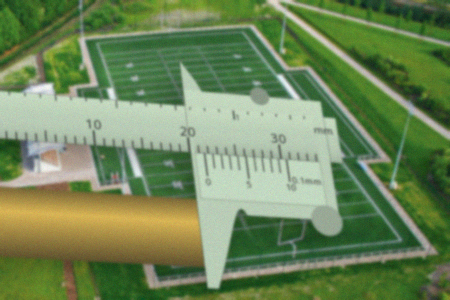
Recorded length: mm 21.6
